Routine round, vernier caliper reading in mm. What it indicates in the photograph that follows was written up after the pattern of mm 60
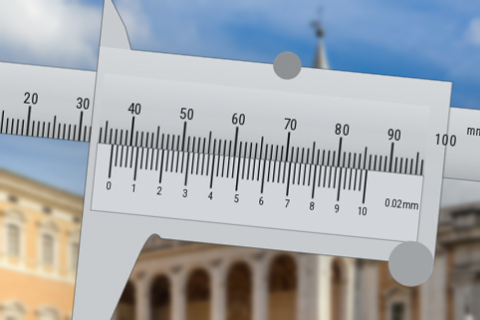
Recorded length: mm 36.5
